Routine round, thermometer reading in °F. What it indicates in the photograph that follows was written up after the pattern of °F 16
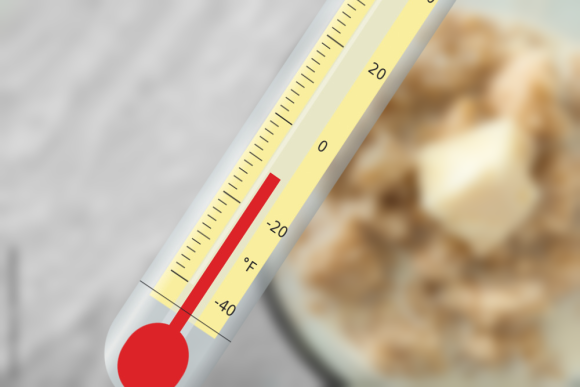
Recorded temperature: °F -11
